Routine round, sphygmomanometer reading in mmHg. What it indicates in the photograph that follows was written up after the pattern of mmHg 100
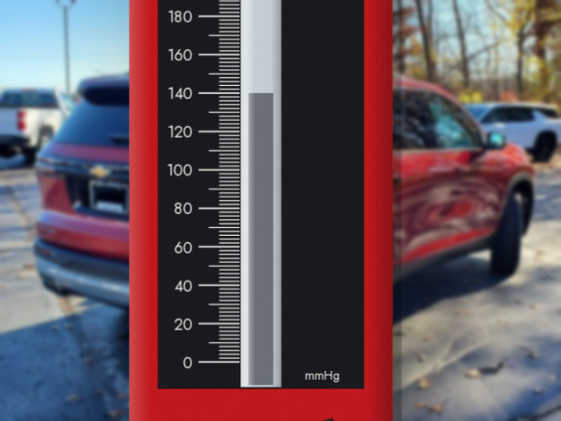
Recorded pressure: mmHg 140
